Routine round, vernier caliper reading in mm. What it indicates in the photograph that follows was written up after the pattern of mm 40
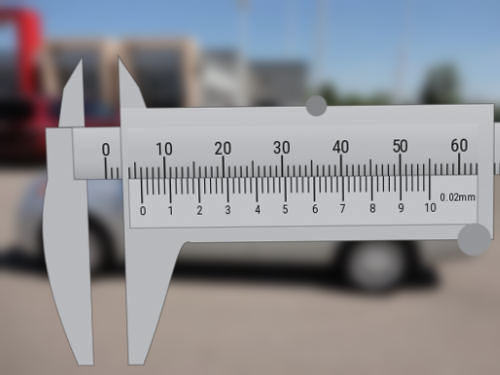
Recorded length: mm 6.0
